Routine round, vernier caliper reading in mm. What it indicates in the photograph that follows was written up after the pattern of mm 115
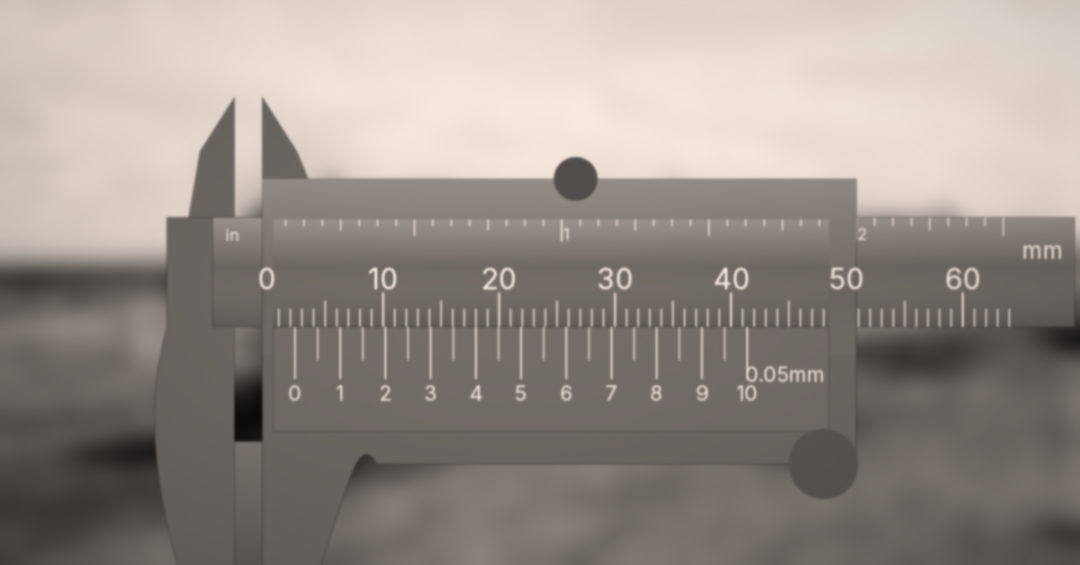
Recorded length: mm 2.4
